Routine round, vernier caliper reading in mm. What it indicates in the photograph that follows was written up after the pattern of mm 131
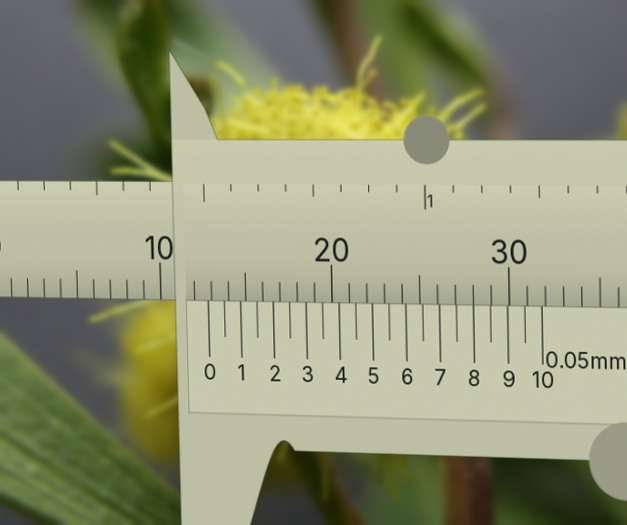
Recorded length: mm 12.8
